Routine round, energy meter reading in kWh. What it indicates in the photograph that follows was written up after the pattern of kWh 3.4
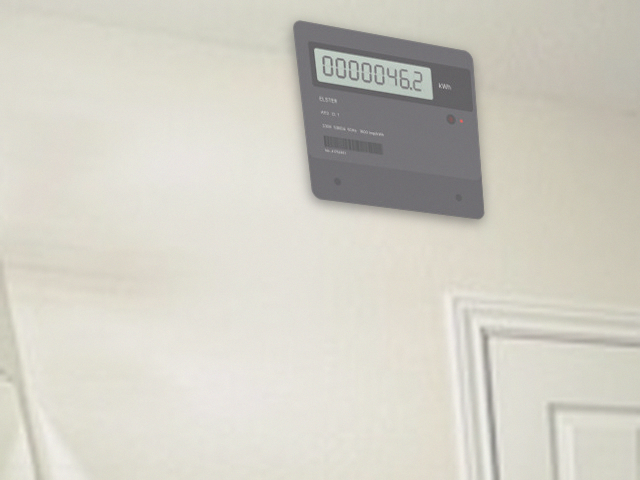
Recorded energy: kWh 46.2
